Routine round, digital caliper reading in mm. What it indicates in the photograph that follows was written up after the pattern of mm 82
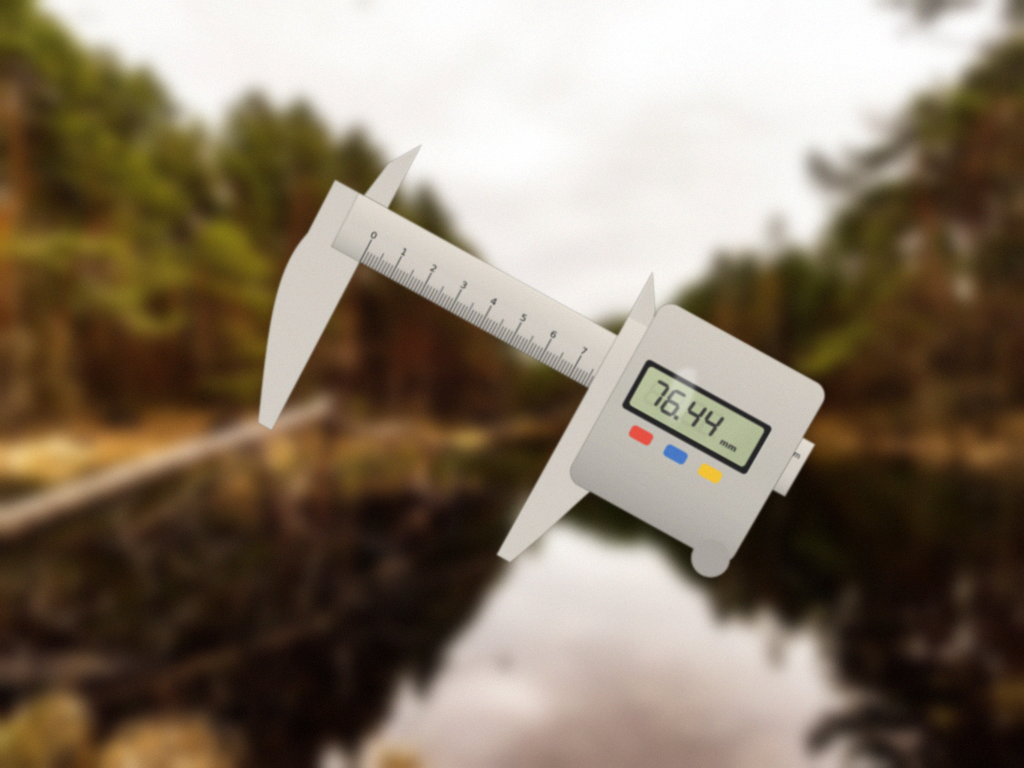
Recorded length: mm 76.44
